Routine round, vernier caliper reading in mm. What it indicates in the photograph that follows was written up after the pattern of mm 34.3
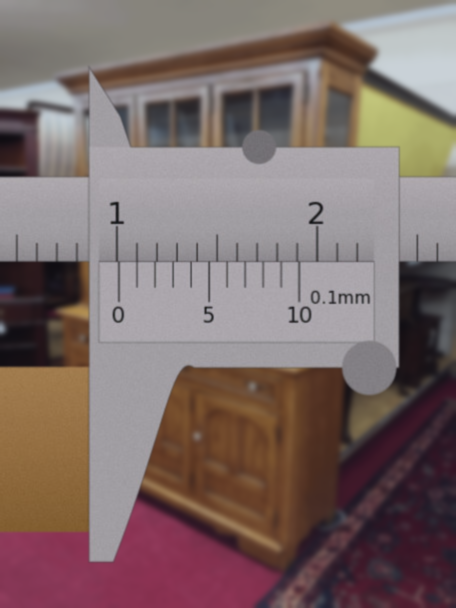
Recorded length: mm 10.1
